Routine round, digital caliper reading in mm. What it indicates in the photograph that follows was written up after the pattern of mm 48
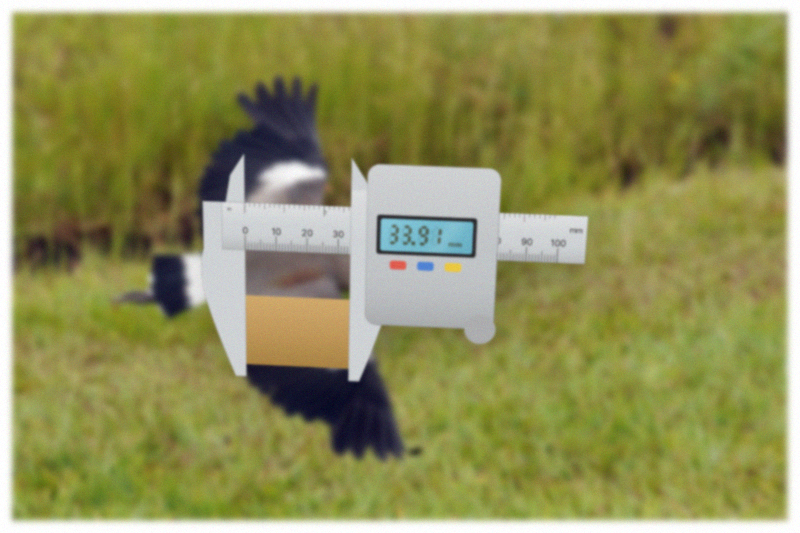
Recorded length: mm 33.91
